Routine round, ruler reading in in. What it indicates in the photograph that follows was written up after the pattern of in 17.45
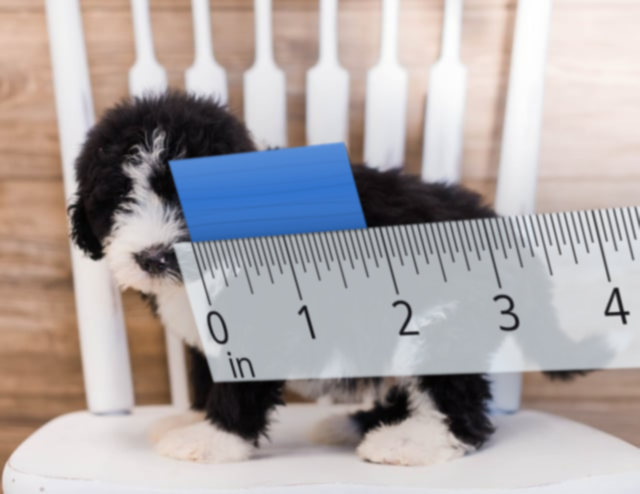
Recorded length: in 1.875
